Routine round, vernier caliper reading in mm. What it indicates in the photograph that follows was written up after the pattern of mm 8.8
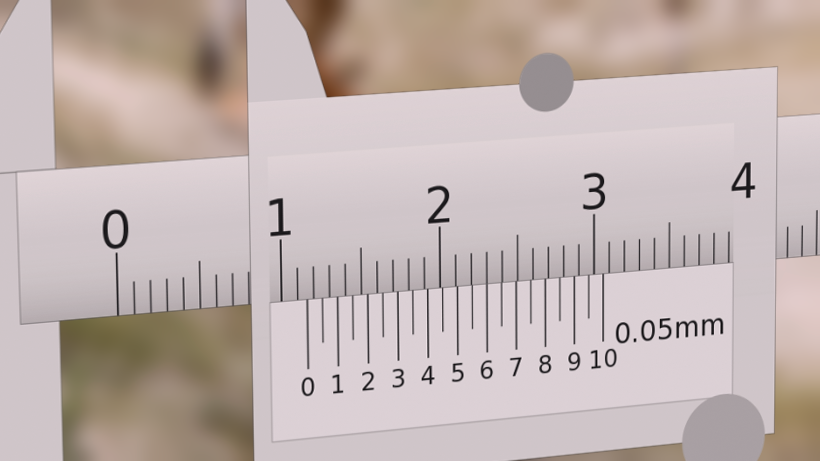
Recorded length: mm 11.6
